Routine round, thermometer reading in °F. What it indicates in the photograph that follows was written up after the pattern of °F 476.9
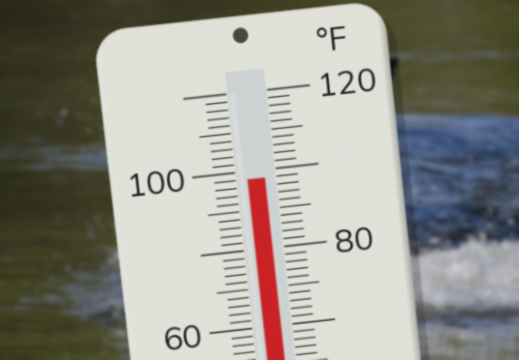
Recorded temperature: °F 98
